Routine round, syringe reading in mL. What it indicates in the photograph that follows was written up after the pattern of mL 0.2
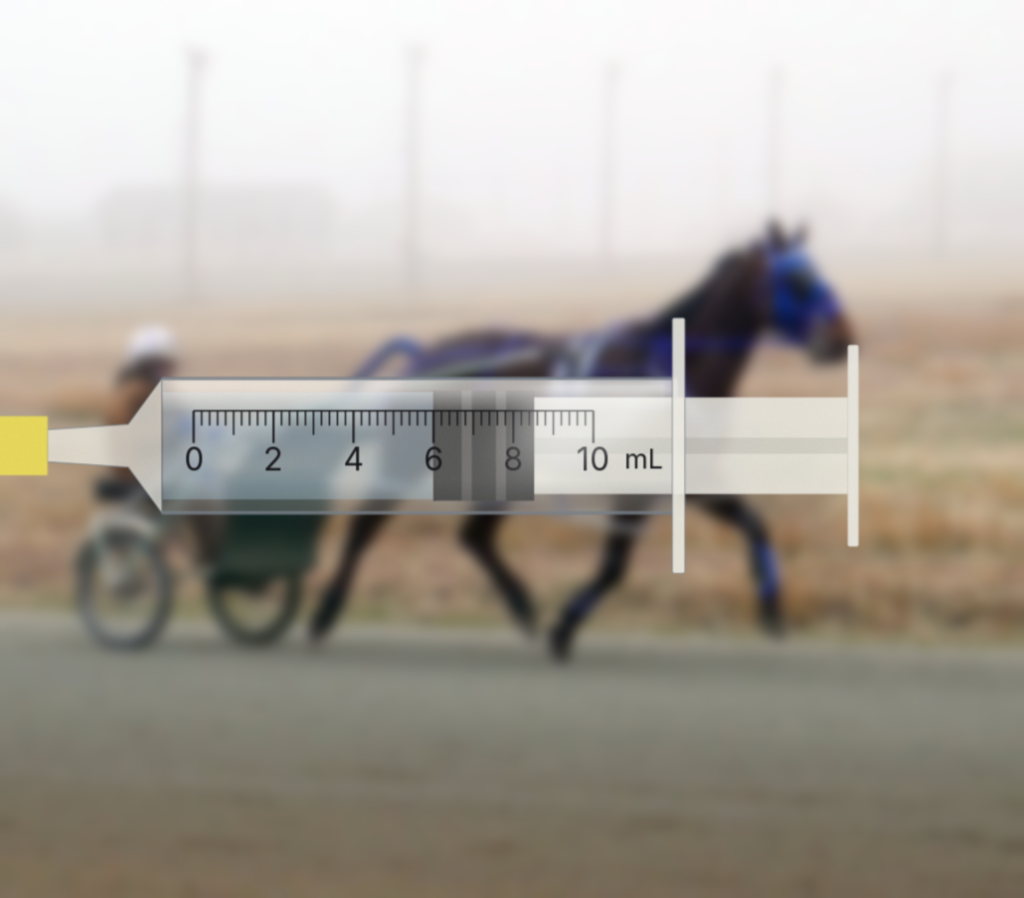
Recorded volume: mL 6
